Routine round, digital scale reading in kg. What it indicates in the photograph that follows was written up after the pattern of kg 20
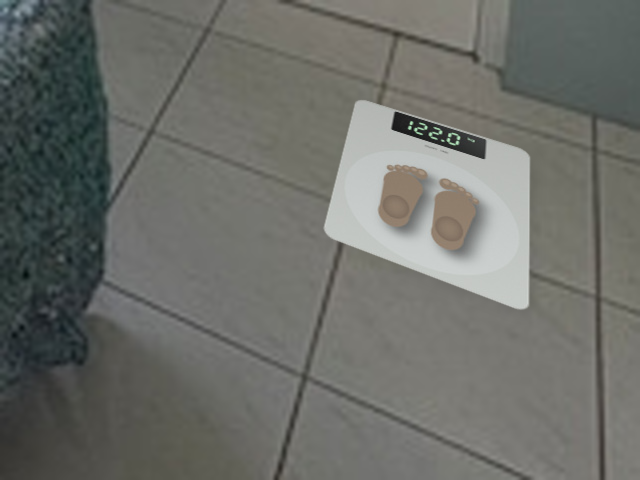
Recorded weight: kg 122.0
